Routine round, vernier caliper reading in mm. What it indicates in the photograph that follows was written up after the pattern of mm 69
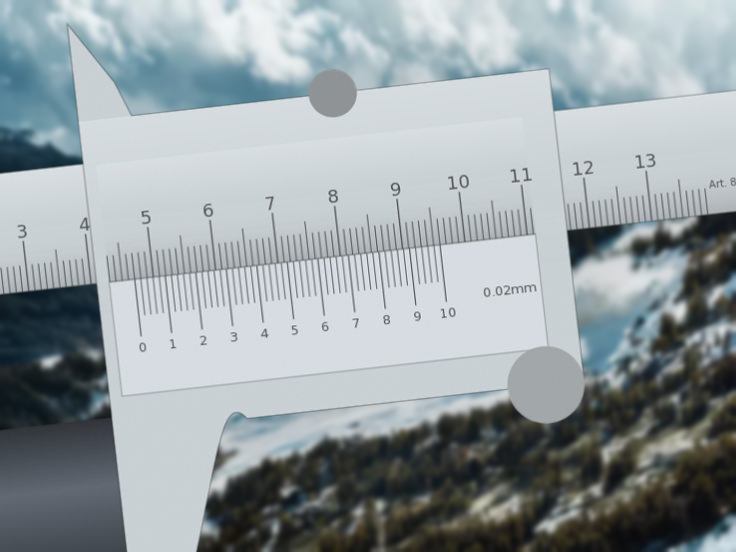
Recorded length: mm 47.0
